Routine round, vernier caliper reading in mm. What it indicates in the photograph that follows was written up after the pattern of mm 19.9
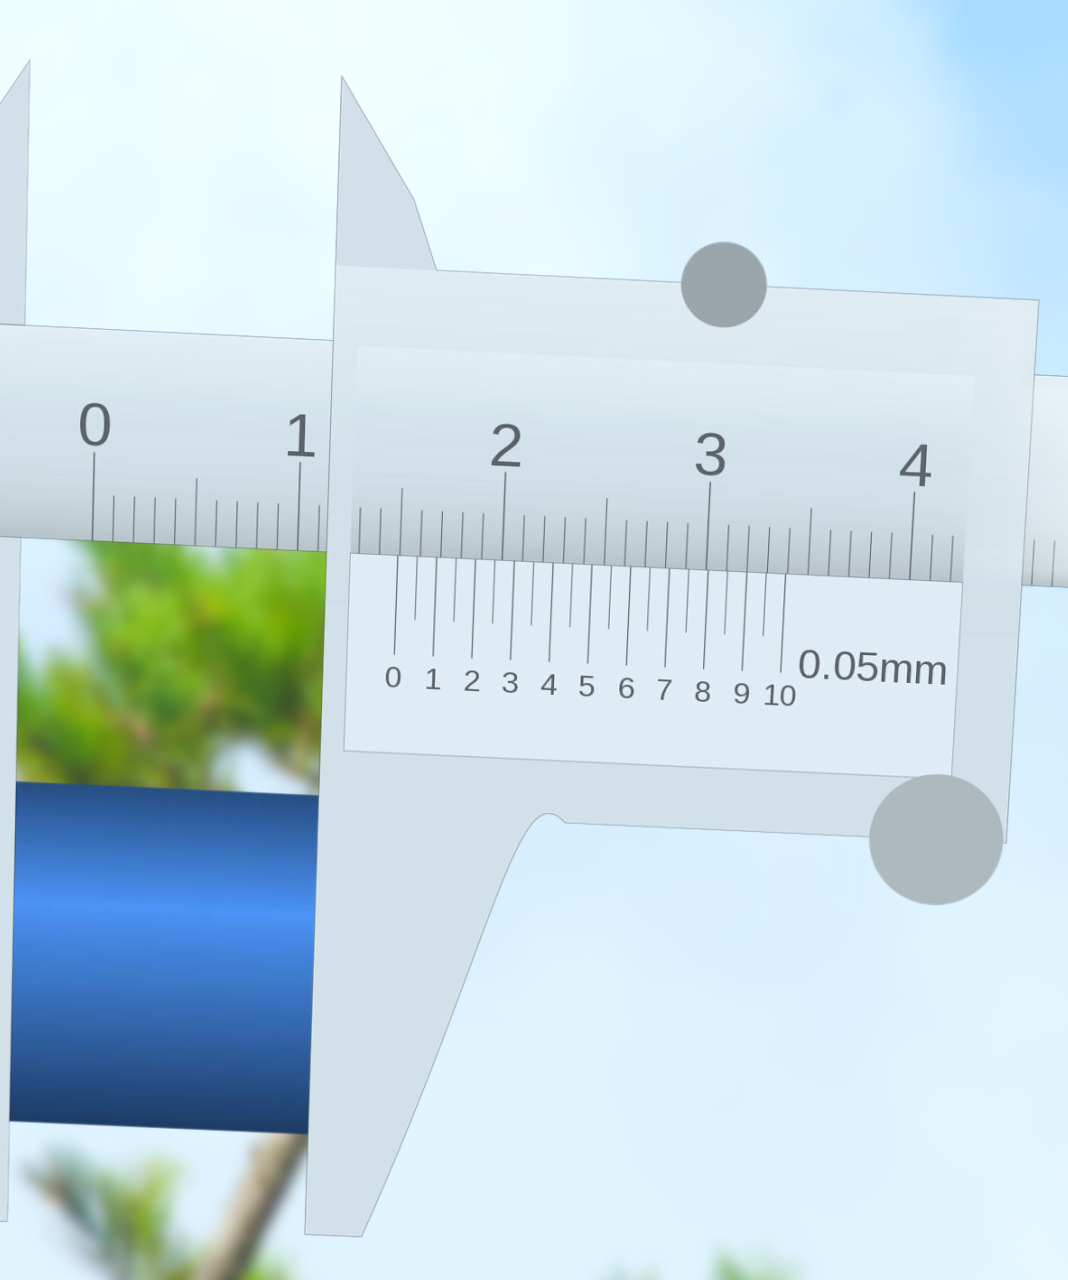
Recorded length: mm 14.9
